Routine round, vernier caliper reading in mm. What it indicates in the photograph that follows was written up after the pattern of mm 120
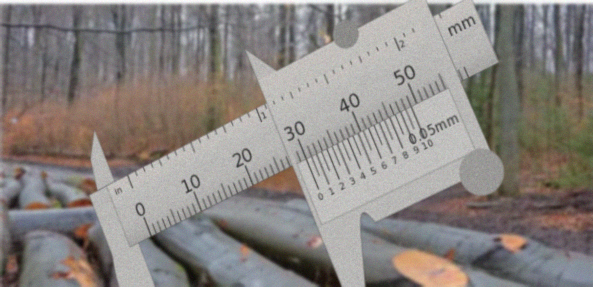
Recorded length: mm 30.0
